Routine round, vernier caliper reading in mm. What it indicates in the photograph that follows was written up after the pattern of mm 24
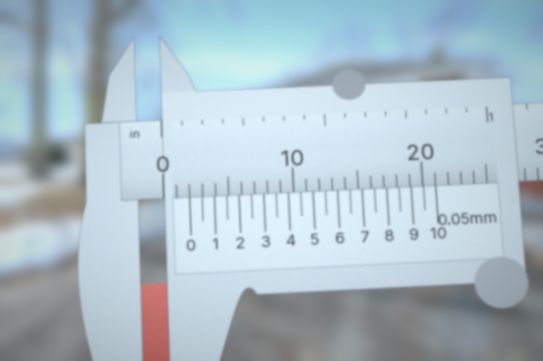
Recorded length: mm 2.0
